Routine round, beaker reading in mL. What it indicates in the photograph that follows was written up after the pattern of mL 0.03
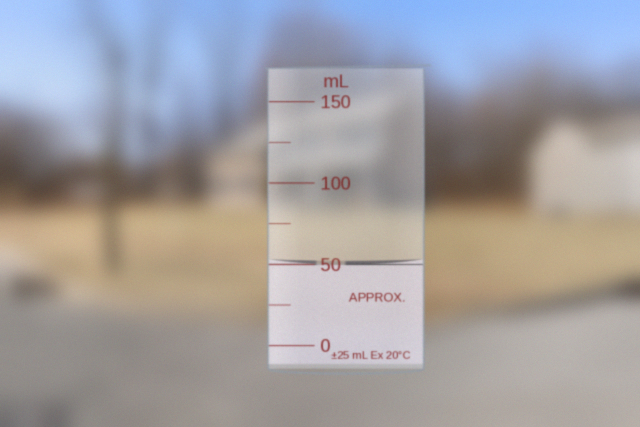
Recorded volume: mL 50
